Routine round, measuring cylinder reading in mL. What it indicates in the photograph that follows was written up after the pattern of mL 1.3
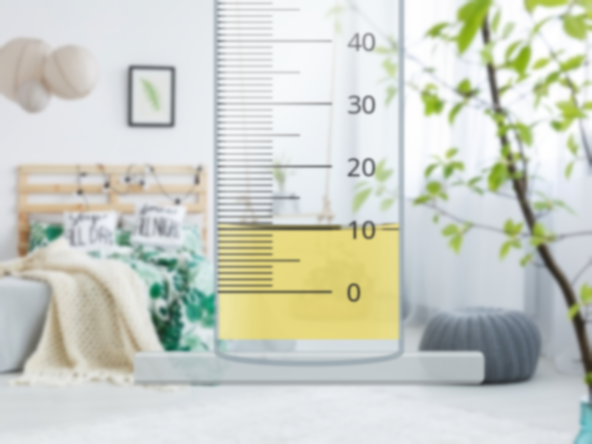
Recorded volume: mL 10
